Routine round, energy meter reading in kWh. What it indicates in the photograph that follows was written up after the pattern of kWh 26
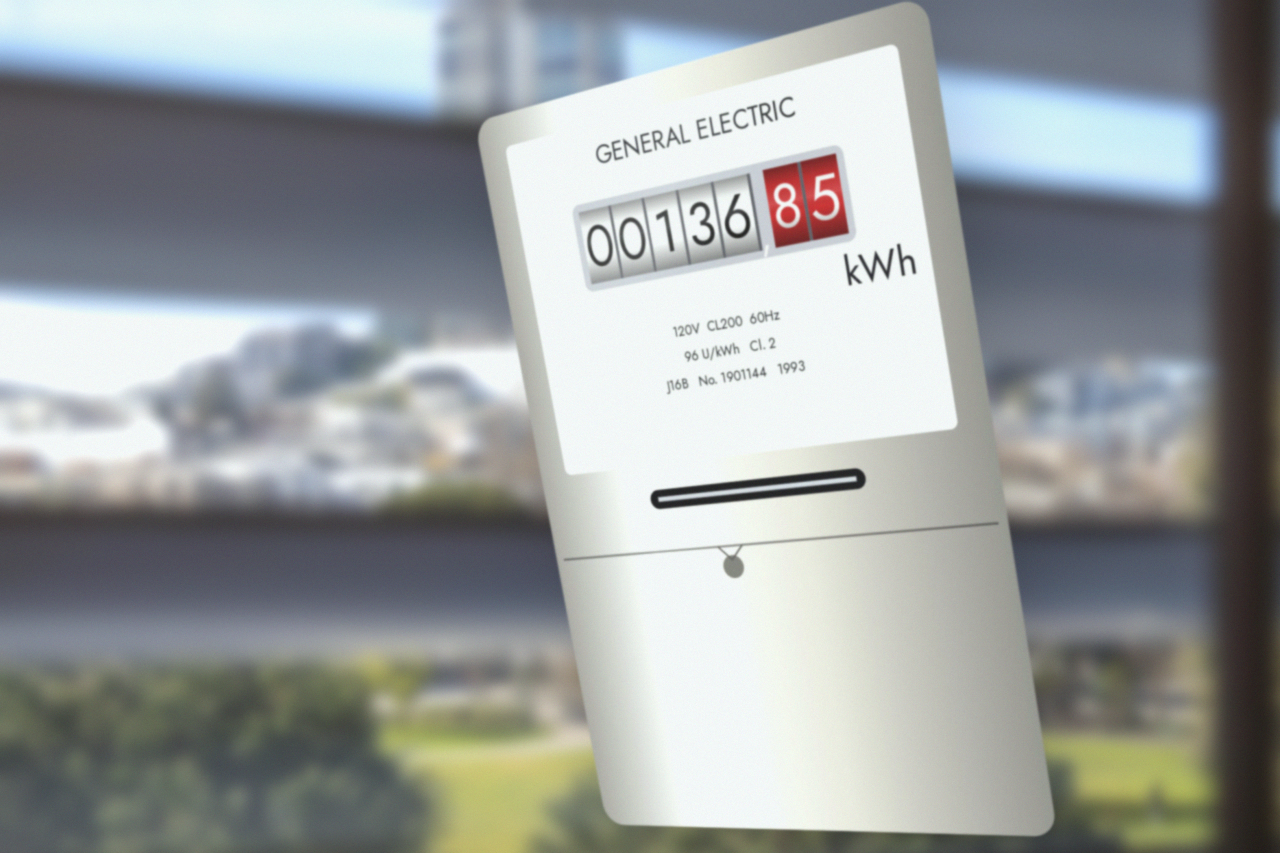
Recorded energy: kWh 136.85
